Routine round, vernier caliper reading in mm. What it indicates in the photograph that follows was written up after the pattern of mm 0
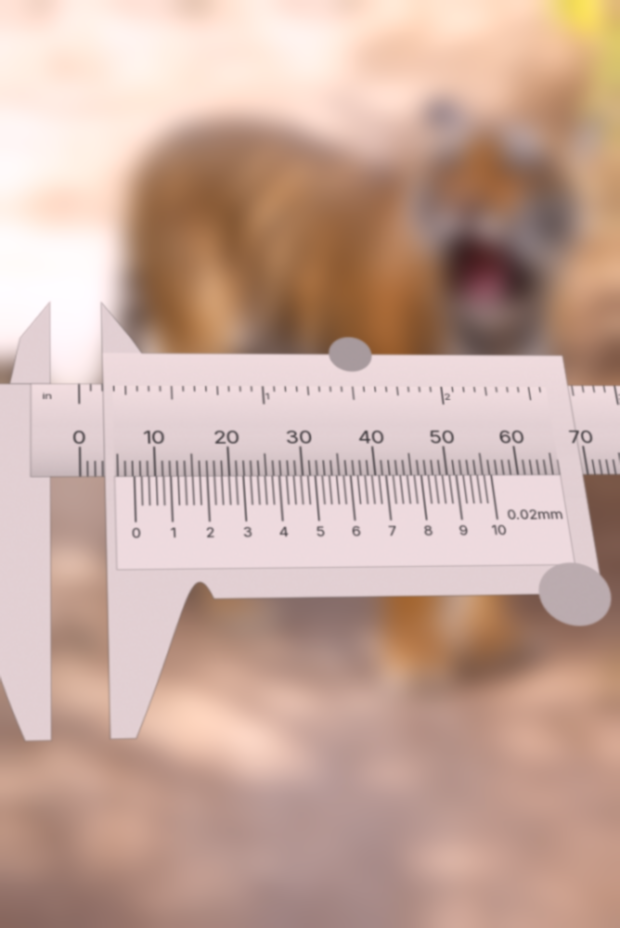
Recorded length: mm 7.2
